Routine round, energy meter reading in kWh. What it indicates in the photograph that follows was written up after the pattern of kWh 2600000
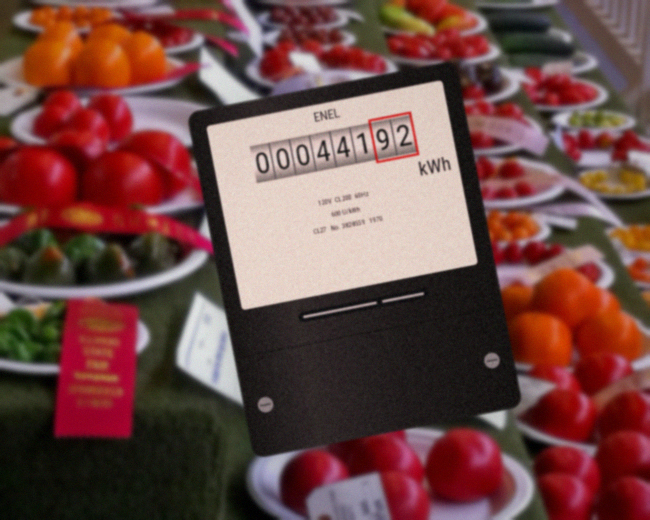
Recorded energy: kWh 441.92
